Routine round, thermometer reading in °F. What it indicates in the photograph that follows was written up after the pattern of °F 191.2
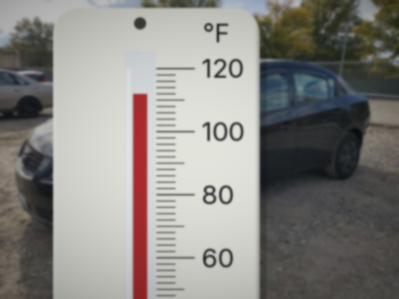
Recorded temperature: °F 112
